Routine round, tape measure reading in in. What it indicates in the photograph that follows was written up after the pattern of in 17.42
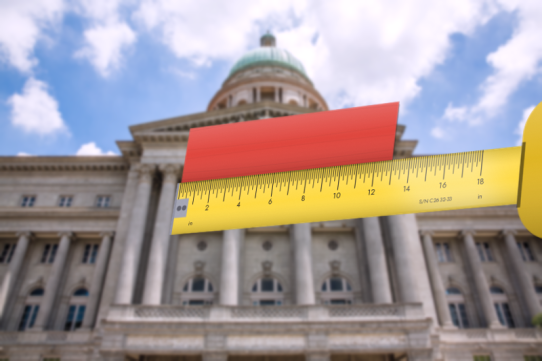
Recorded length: in 13
